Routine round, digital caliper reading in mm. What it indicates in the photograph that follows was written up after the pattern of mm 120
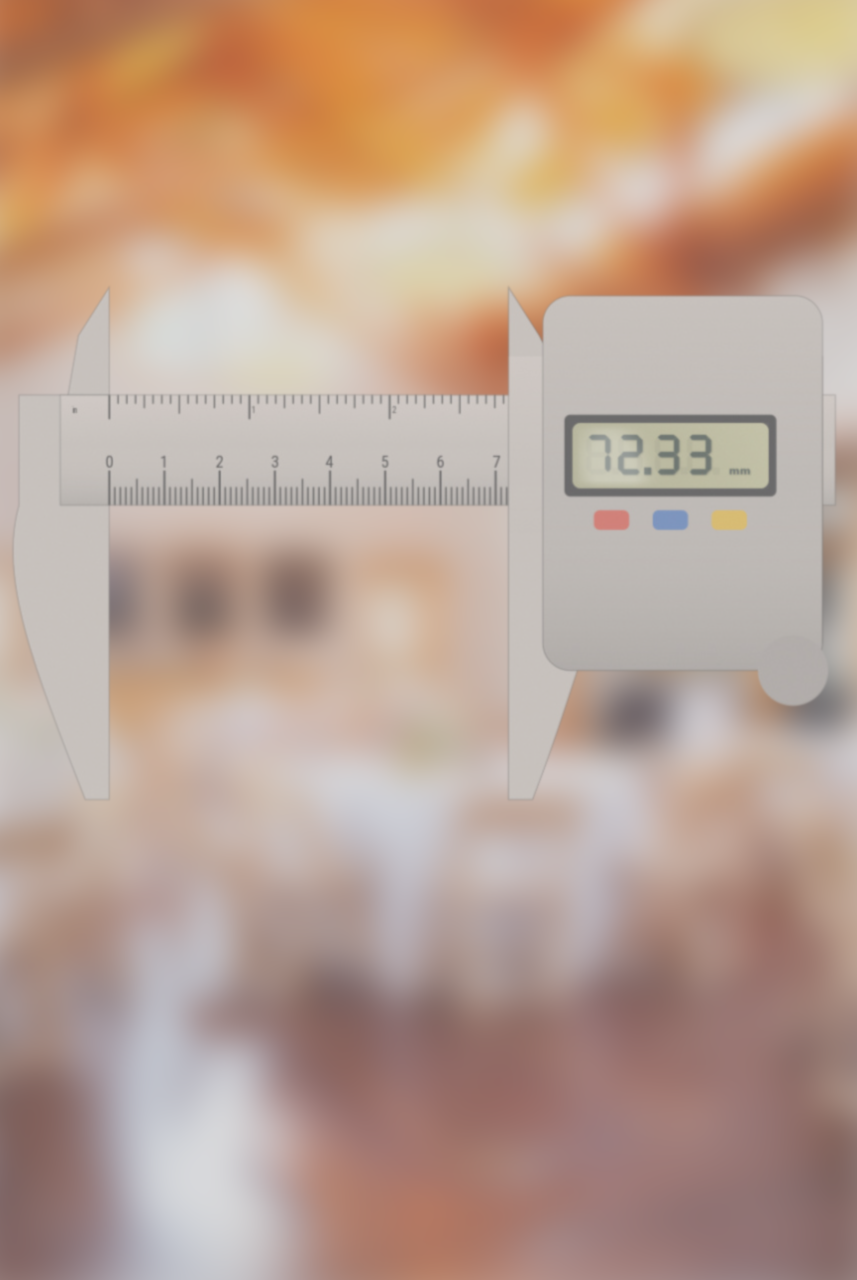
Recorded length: mm 72.33
